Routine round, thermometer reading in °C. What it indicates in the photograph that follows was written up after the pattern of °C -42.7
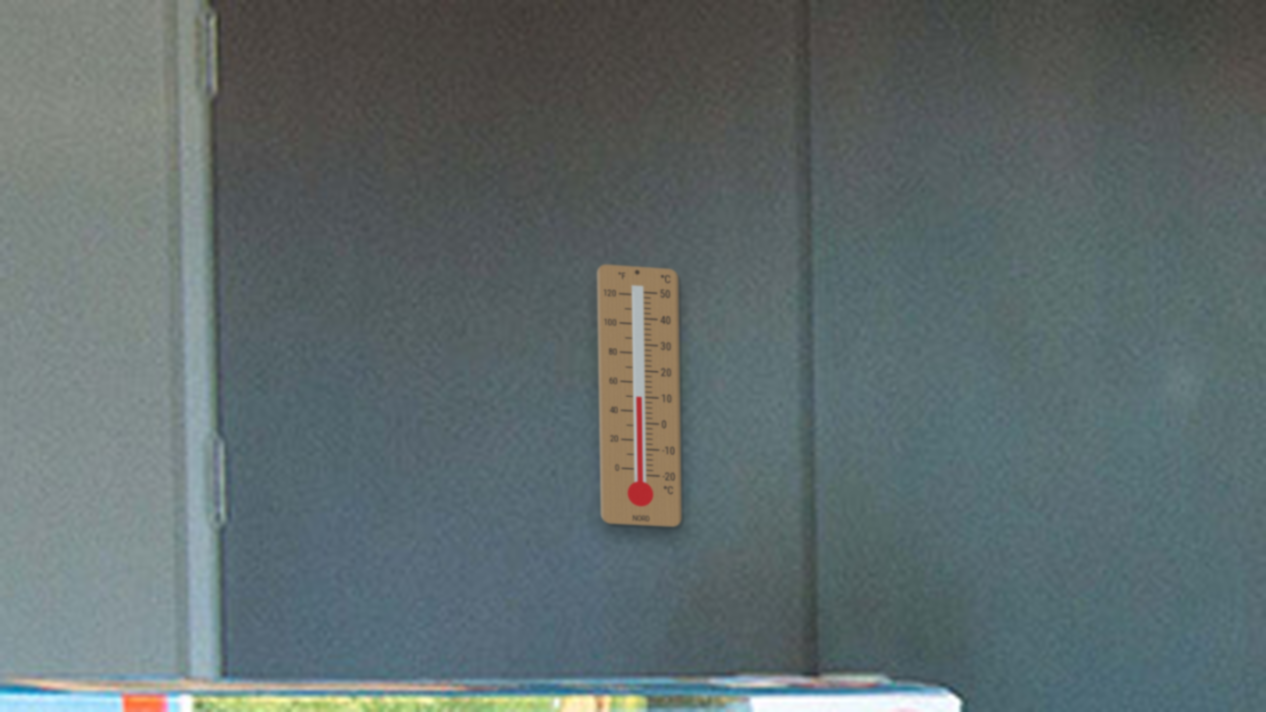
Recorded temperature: °C 10
